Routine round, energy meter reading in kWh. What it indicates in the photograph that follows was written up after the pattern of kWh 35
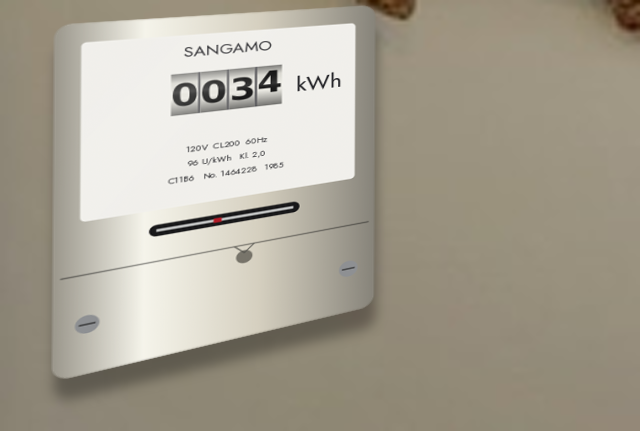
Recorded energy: kWh 34
